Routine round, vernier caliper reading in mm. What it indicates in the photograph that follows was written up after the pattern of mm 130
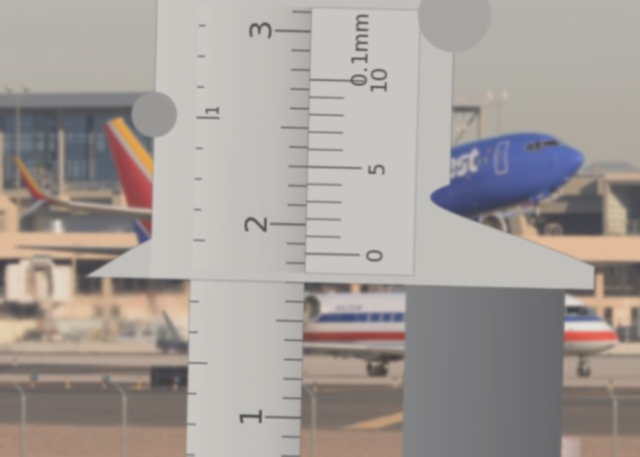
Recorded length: mm 18.5
